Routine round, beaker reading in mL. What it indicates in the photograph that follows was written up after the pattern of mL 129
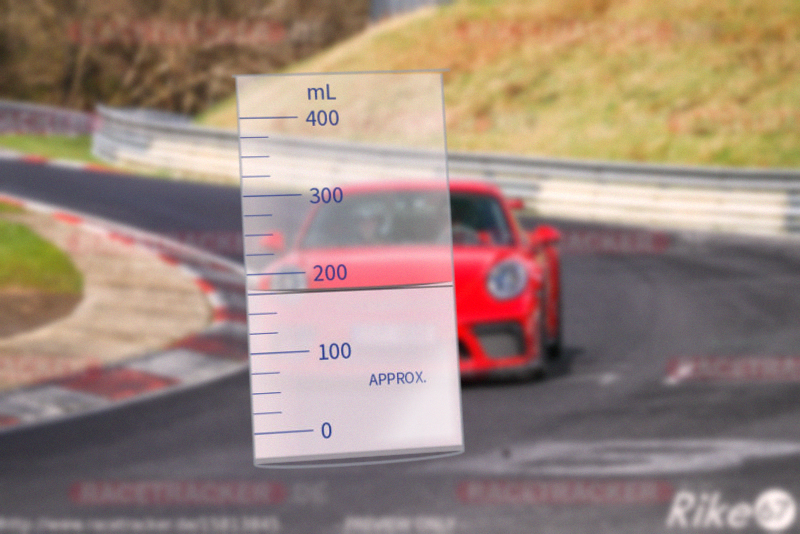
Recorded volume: mL 175
